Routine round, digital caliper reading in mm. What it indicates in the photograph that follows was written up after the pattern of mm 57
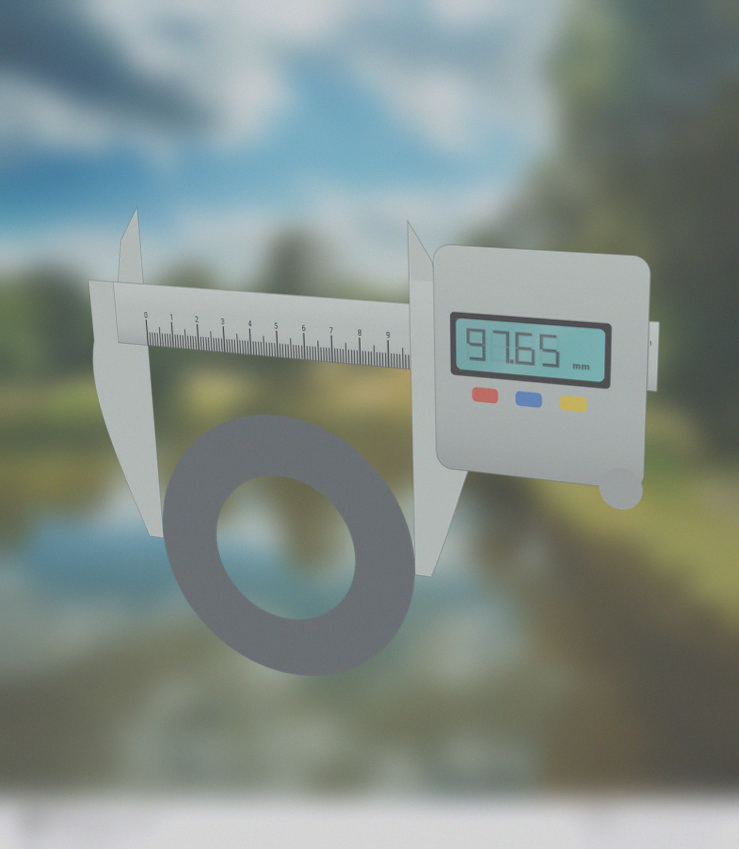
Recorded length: mm 97.65
